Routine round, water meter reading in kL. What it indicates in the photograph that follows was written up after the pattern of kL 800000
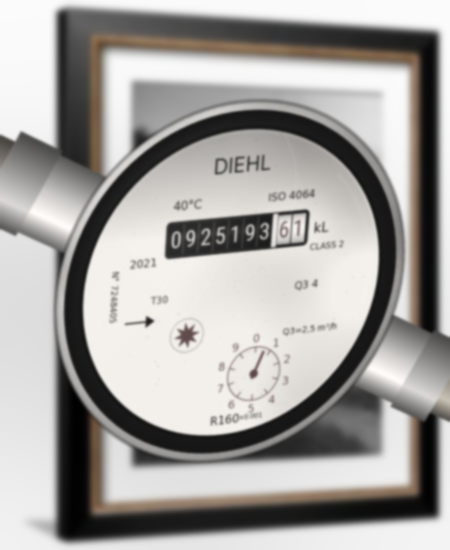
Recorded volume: kL 925193.610
